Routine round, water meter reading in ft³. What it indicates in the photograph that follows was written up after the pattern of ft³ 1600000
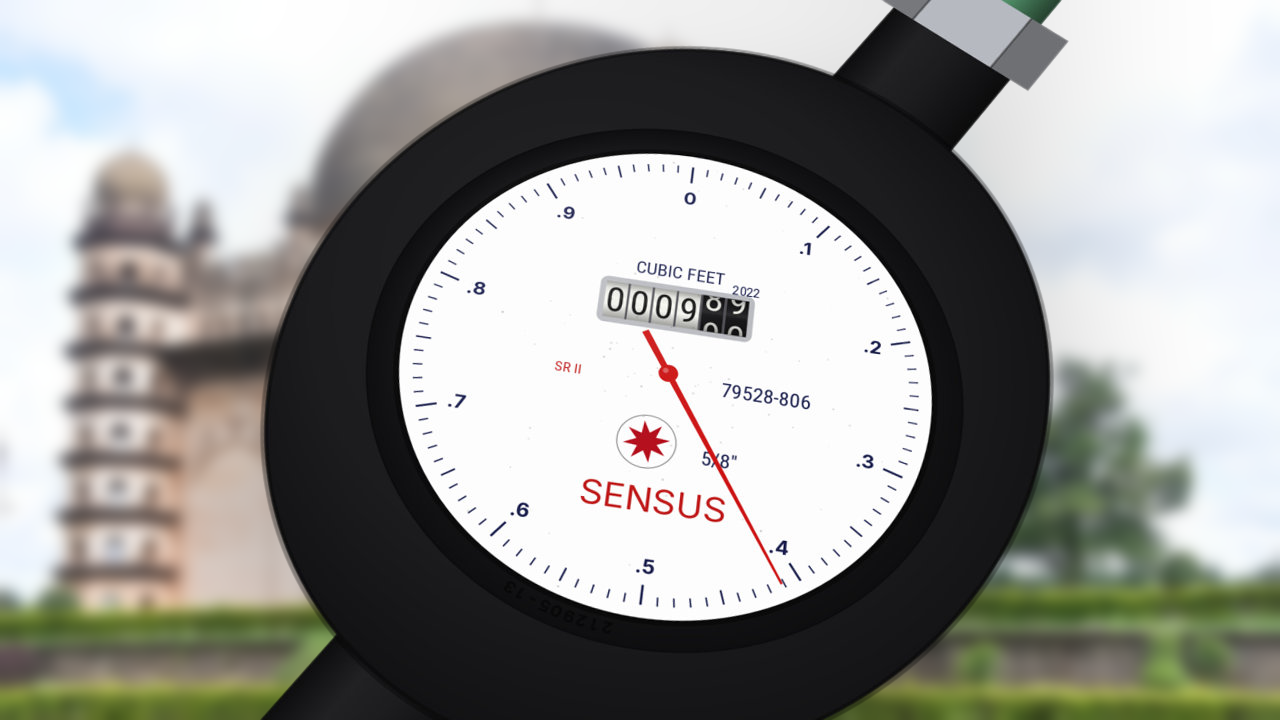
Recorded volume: ft³ 989.41
